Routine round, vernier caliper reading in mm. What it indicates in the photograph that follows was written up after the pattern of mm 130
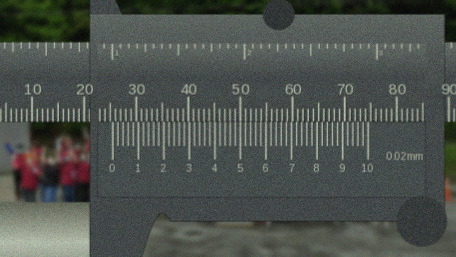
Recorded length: mm 25.5
